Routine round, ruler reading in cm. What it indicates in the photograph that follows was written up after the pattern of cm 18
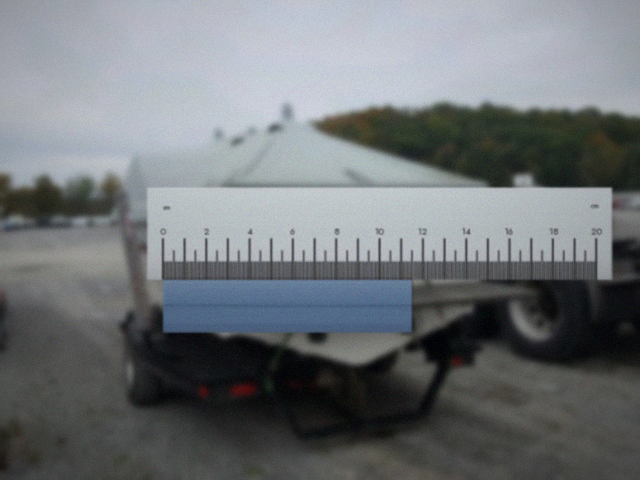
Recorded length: cm 11.5
